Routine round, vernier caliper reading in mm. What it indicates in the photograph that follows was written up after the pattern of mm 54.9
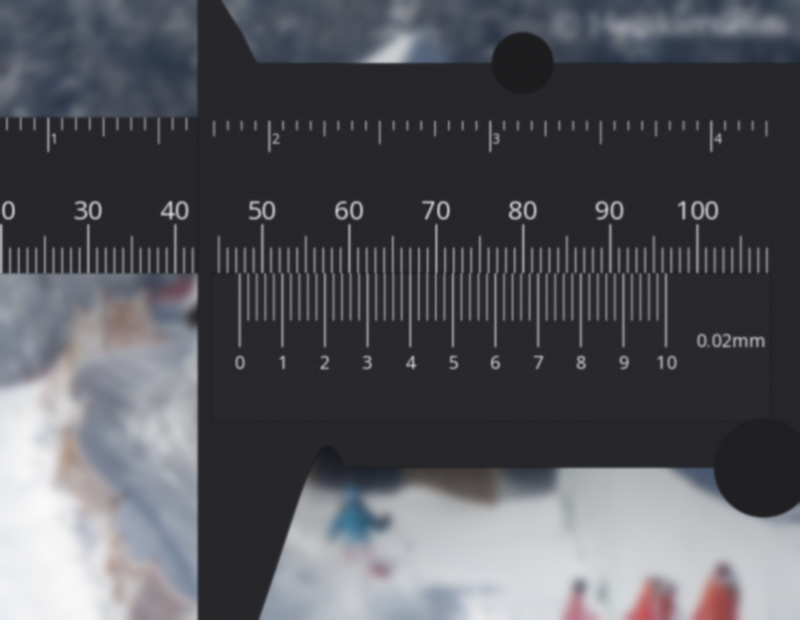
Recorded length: mm 47.4
